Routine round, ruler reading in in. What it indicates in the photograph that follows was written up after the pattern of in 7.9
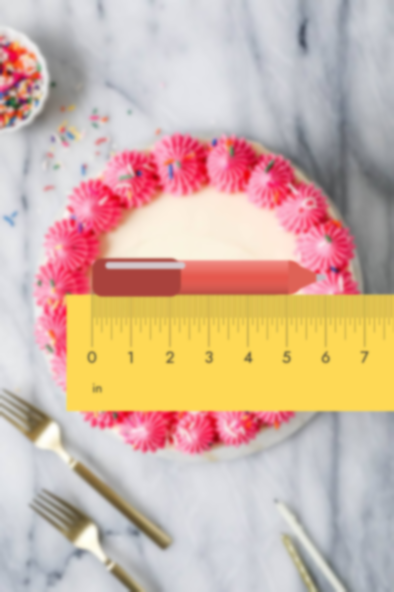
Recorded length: in 6
